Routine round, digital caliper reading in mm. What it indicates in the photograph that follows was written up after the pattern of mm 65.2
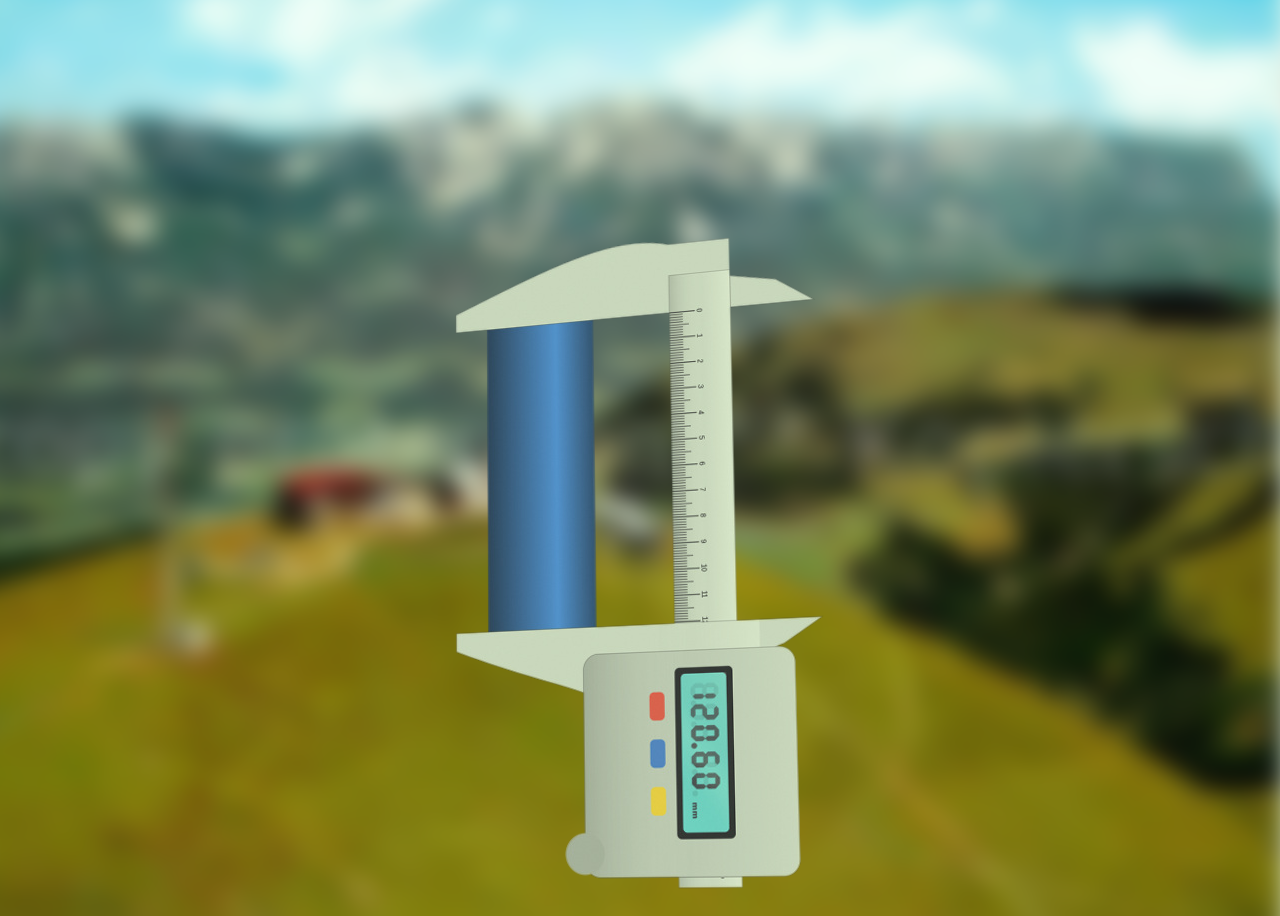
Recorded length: mm 120.60
